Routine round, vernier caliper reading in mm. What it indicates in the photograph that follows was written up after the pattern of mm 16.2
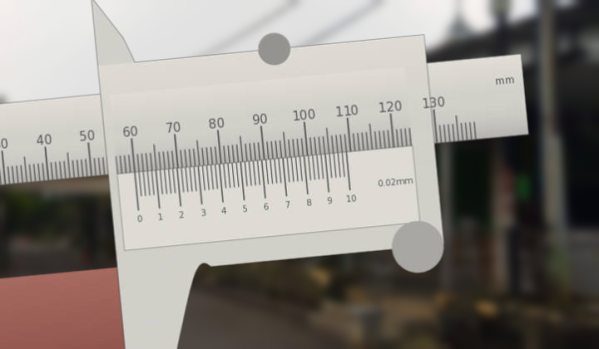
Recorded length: mm 60.0
